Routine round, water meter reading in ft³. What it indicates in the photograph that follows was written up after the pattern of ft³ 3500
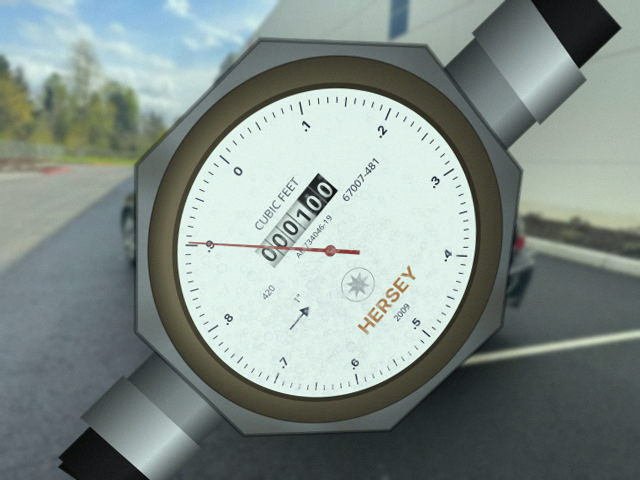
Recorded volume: ft³ 99.90
